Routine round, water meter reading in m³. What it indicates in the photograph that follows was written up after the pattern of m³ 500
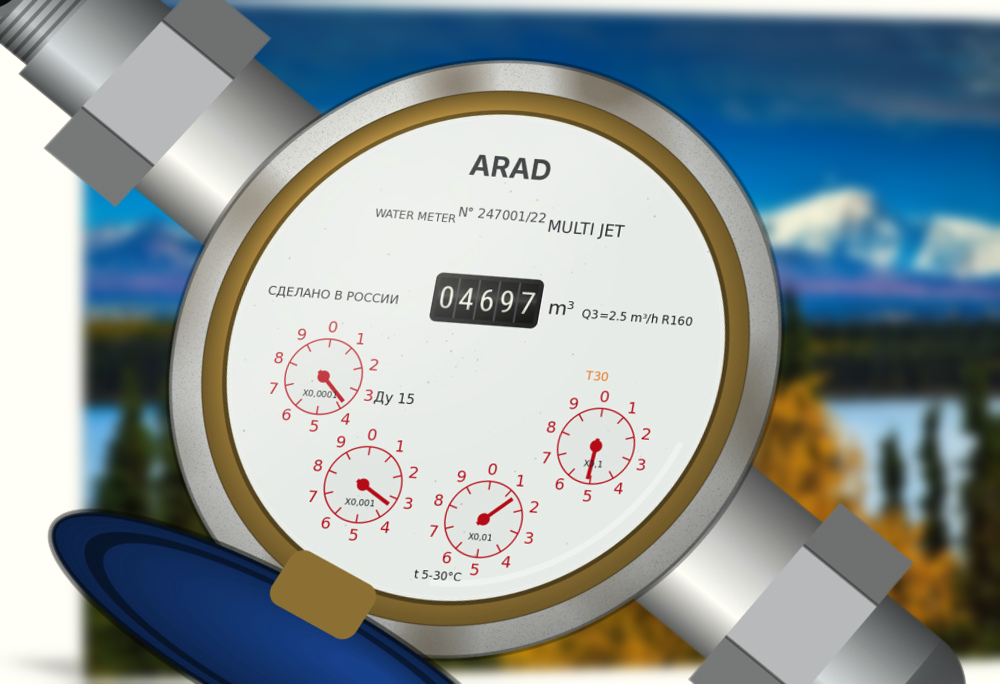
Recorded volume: m³ 4697.5133
